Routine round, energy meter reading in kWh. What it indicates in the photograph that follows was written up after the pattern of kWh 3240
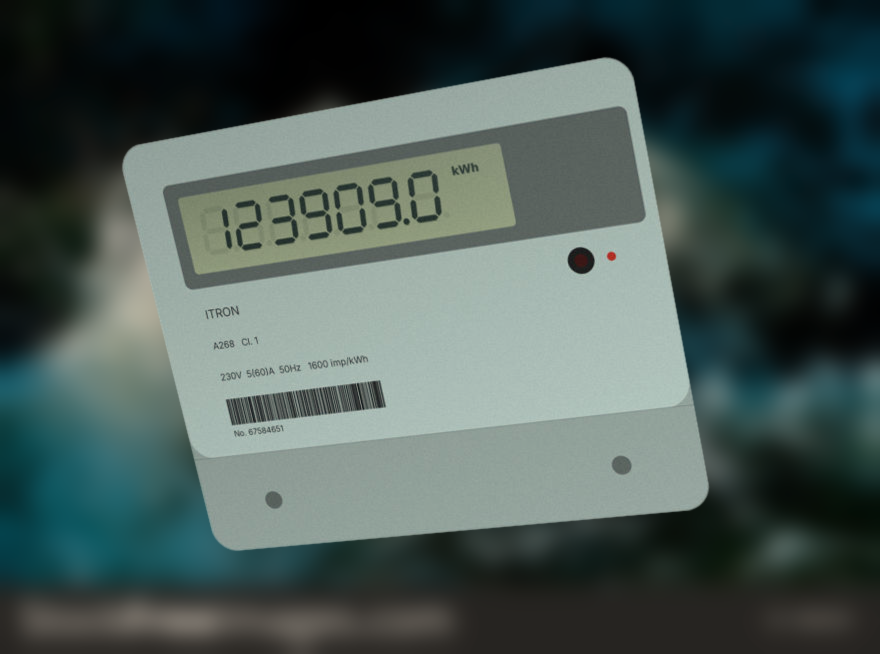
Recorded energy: kWh 123909.0
